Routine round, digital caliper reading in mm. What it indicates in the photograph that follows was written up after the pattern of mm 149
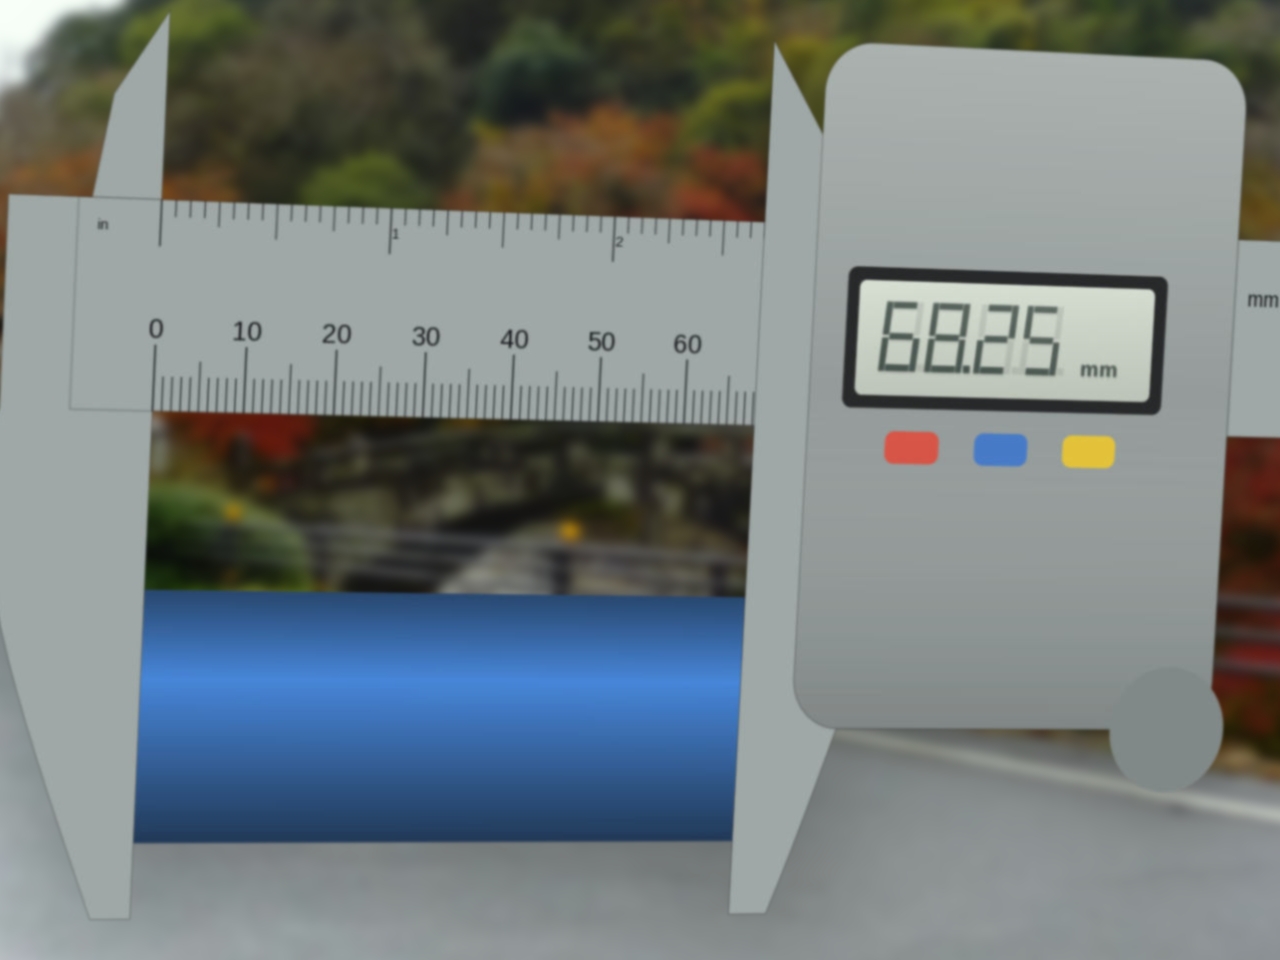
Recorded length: mm 68.25
